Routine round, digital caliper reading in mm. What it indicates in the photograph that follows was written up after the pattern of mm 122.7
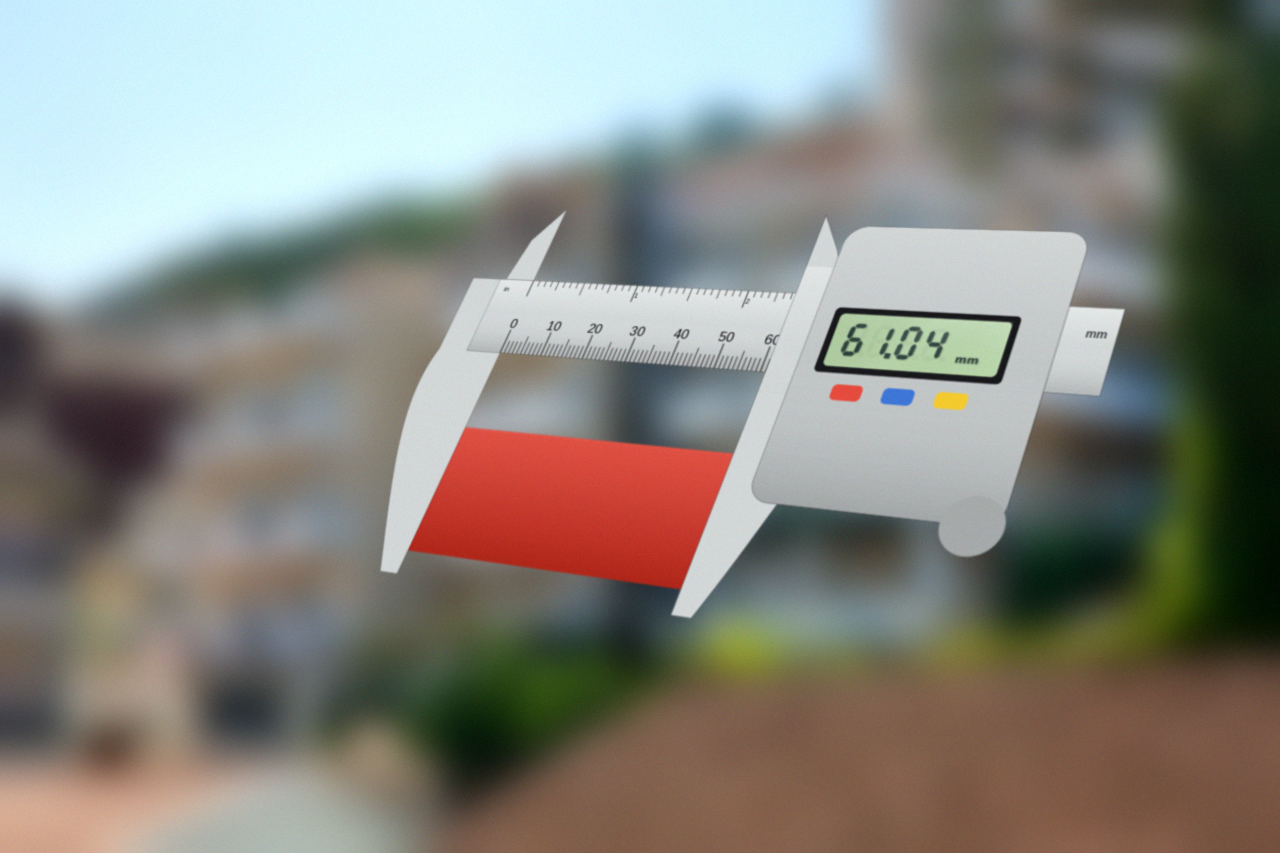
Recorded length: mm 61.04
